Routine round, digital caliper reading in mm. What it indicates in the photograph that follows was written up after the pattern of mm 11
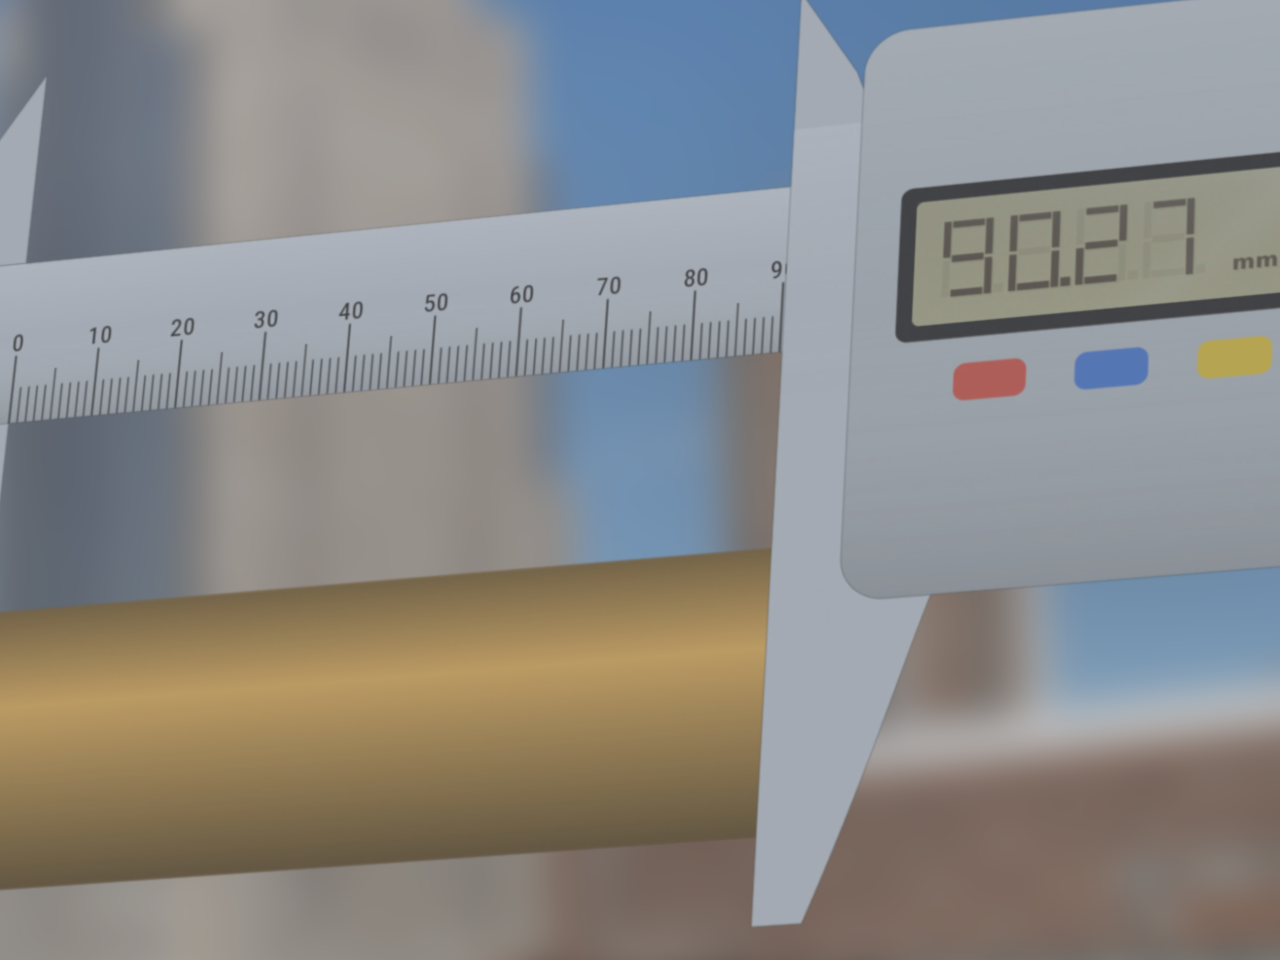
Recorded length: mm 90.27
